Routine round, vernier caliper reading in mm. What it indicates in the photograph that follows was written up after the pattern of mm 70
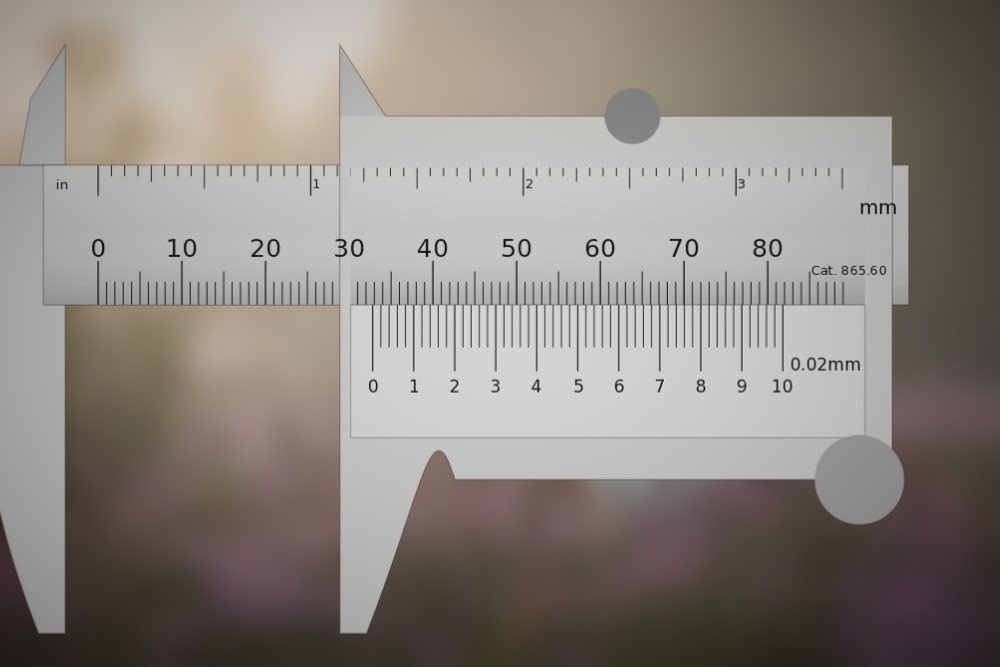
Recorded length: mm 32.8
